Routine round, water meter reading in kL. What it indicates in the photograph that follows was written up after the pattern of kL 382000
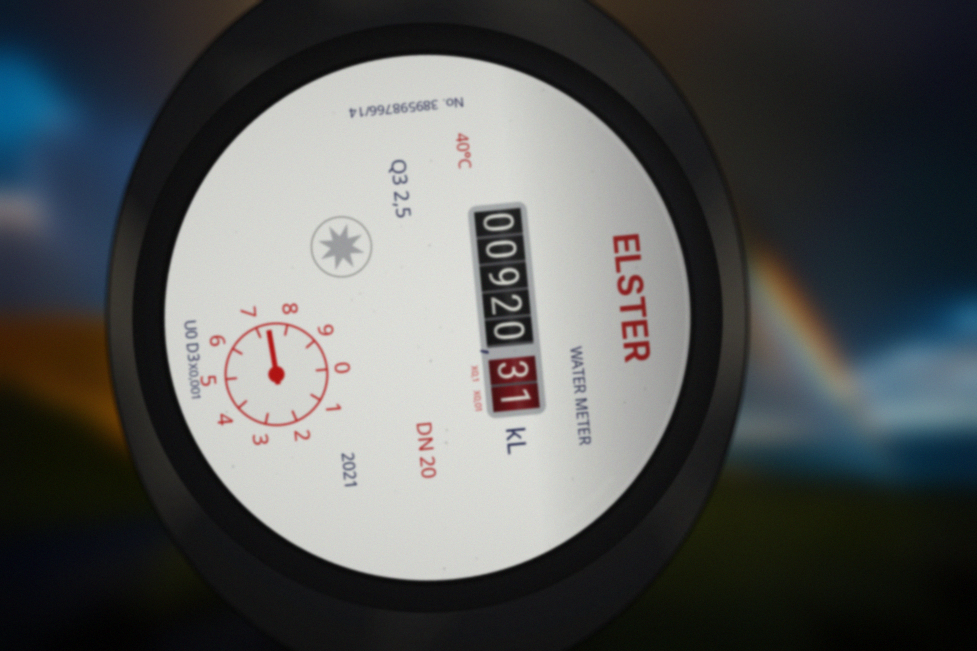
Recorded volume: kL 920.317
